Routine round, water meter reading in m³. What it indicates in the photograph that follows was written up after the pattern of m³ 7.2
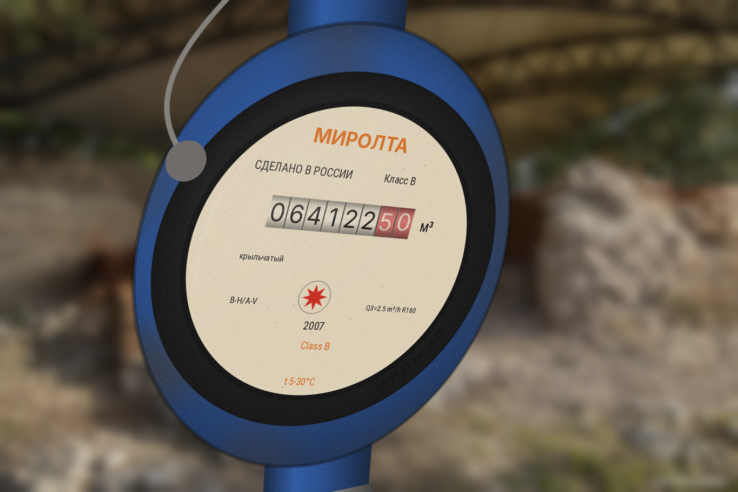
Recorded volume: m³ 64122.50
